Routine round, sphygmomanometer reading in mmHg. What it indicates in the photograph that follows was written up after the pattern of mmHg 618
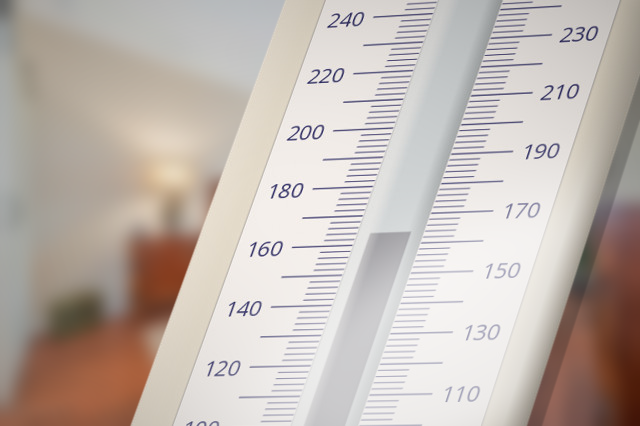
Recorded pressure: mmHg 164
